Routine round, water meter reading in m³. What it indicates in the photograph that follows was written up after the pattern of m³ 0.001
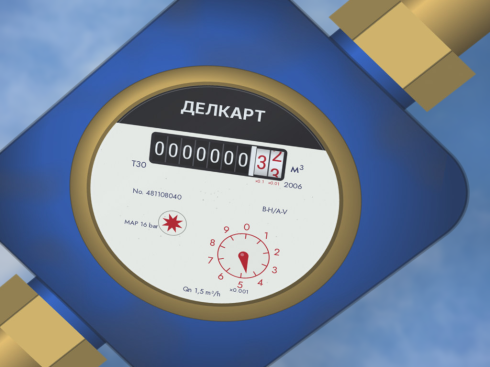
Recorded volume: m³ 0.324
